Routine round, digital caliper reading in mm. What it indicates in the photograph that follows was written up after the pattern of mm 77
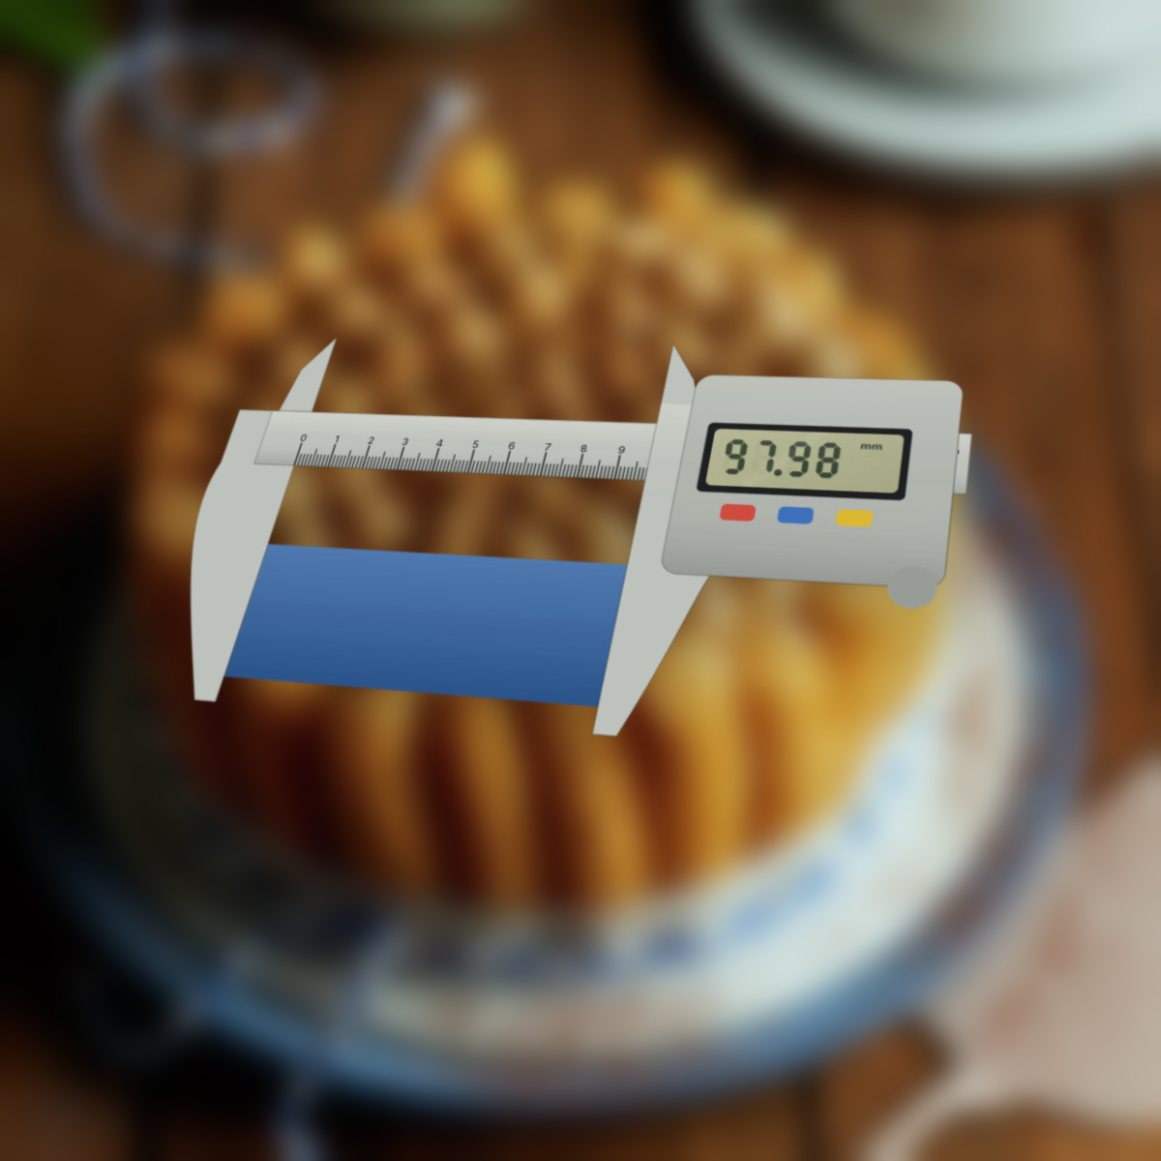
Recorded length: mm 97.98
